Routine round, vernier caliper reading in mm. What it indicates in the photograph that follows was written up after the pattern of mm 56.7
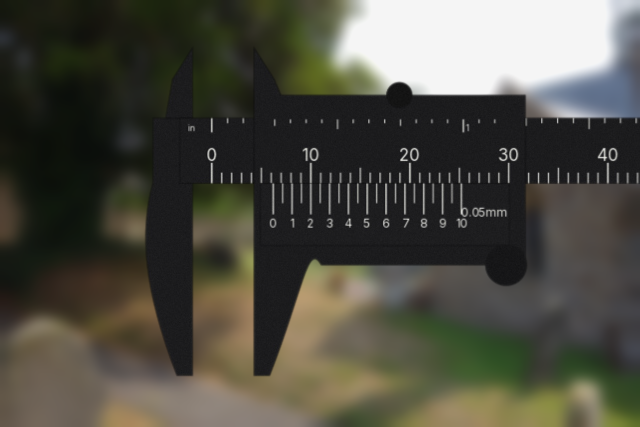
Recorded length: mm 6.2
